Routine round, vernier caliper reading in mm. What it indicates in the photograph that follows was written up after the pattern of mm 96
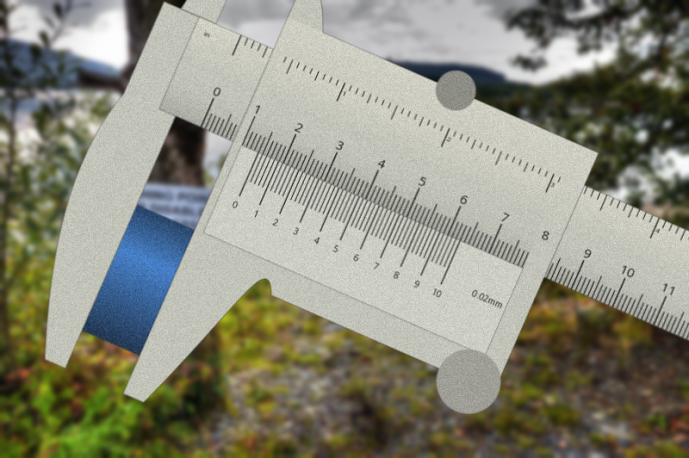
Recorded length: mm 14.0
